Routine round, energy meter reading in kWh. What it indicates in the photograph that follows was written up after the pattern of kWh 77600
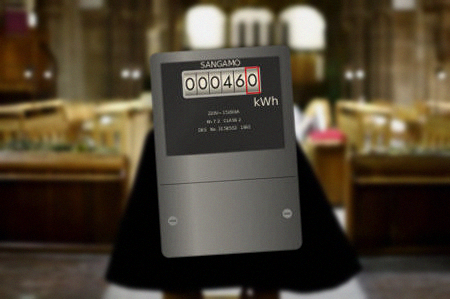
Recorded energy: kWh 46.0
